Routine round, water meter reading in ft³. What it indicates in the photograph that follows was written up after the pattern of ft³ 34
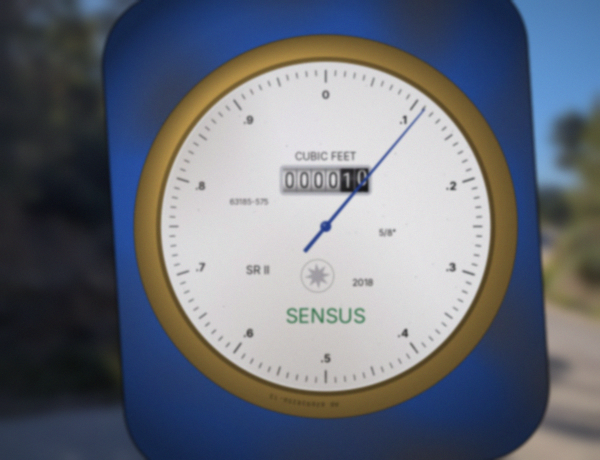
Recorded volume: ft³ 10.11
